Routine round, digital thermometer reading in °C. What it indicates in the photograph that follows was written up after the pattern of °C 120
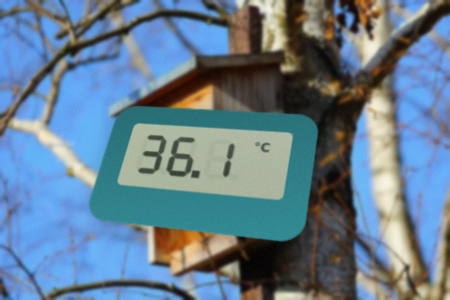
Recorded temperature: °C 36.1
